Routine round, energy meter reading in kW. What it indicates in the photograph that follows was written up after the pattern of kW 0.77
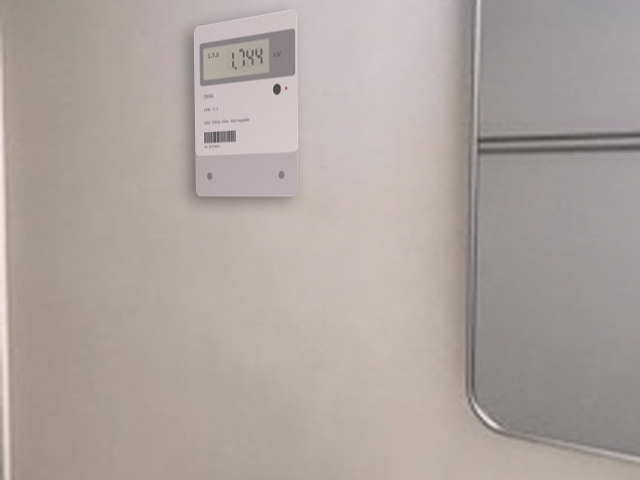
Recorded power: kW 1.744
